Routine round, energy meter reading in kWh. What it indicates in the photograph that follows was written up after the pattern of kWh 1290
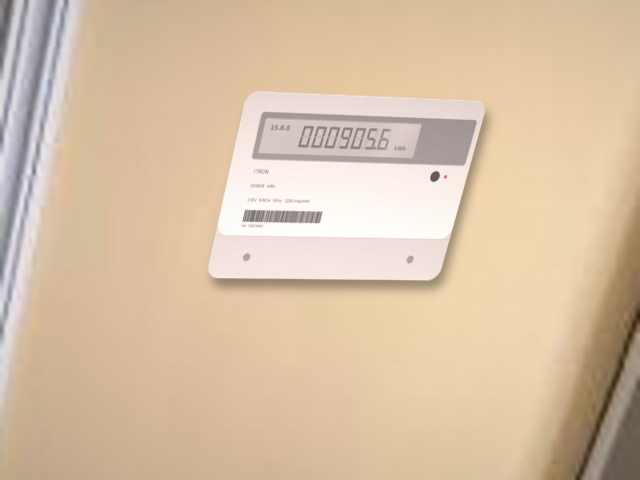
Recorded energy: kWh 905.6
